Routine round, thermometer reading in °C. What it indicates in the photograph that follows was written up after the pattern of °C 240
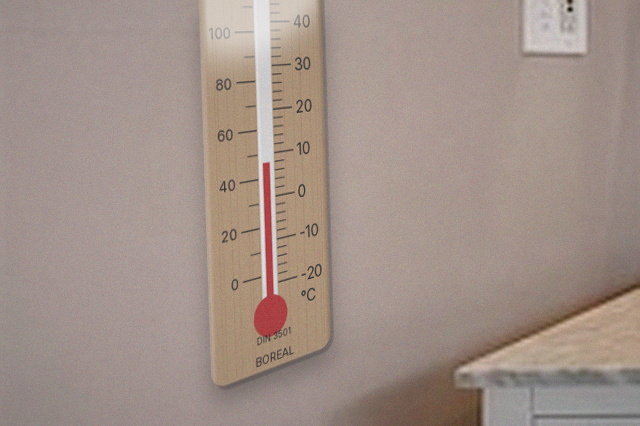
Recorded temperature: °C 8
